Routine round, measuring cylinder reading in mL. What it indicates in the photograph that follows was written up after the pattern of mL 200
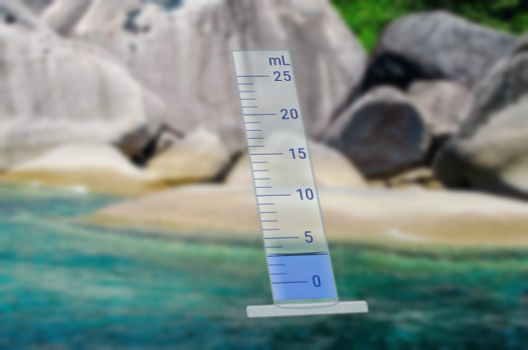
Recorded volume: mL 3
